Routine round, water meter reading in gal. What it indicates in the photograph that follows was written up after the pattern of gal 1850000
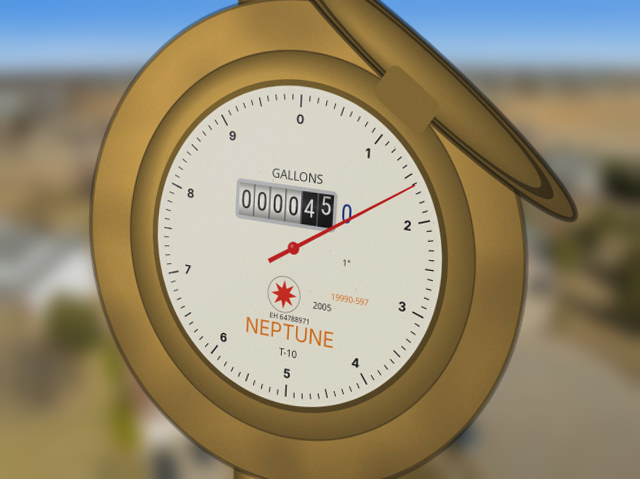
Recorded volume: gal 451.6
